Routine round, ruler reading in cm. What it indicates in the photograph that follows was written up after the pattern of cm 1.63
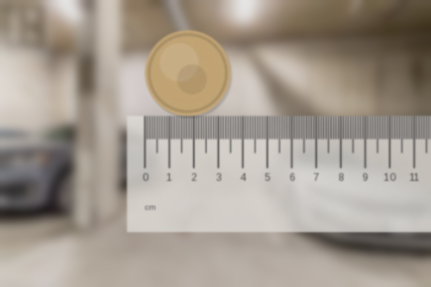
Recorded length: cm 3.5
